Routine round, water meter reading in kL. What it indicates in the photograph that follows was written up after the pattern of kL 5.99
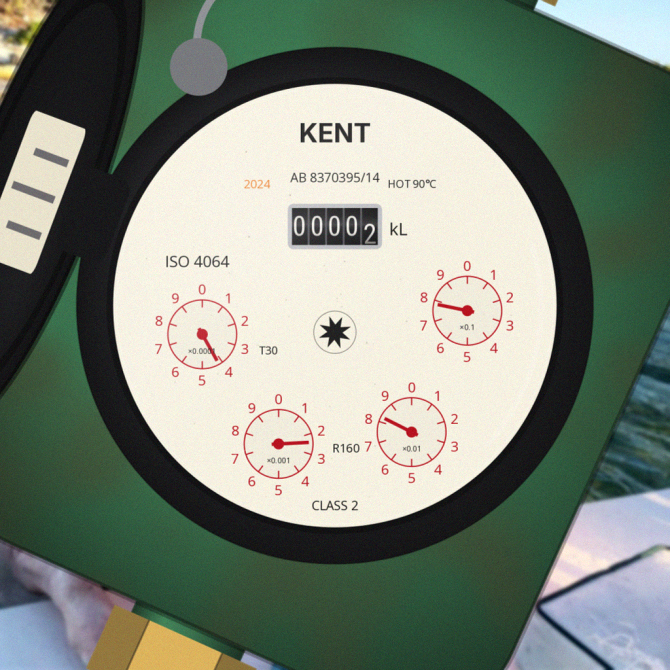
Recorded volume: kL 1.7824
